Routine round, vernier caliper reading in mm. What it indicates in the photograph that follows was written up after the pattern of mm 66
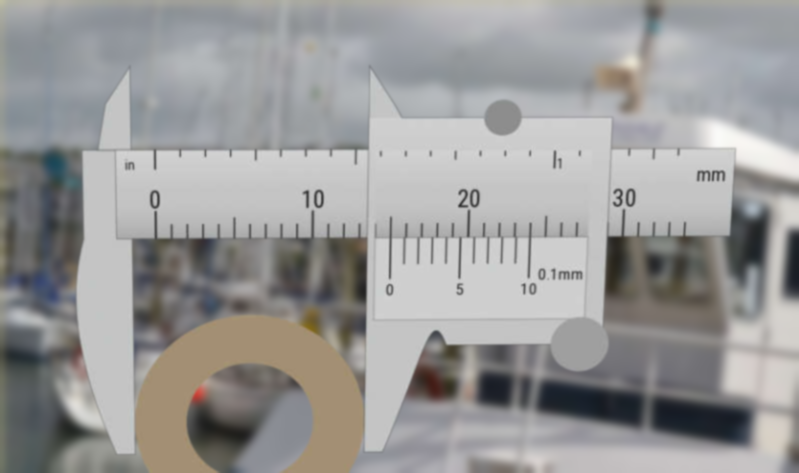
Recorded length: mm 15.0
